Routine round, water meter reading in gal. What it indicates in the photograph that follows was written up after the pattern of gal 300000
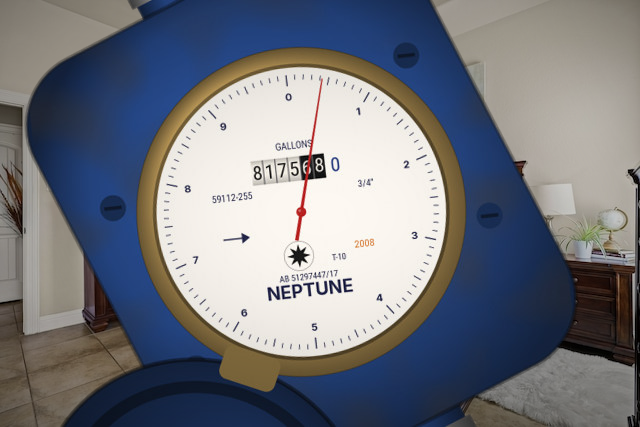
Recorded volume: gal 8175680.4
